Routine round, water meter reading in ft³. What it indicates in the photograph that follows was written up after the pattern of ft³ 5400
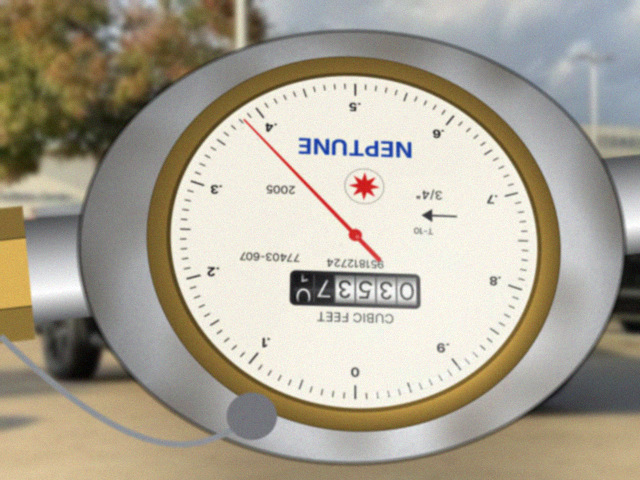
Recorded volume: ft³ 35370.38
